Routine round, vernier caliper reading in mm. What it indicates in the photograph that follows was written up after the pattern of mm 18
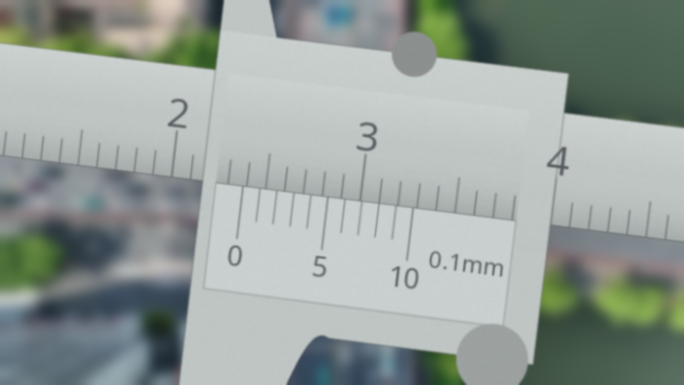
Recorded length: mm 23.8
